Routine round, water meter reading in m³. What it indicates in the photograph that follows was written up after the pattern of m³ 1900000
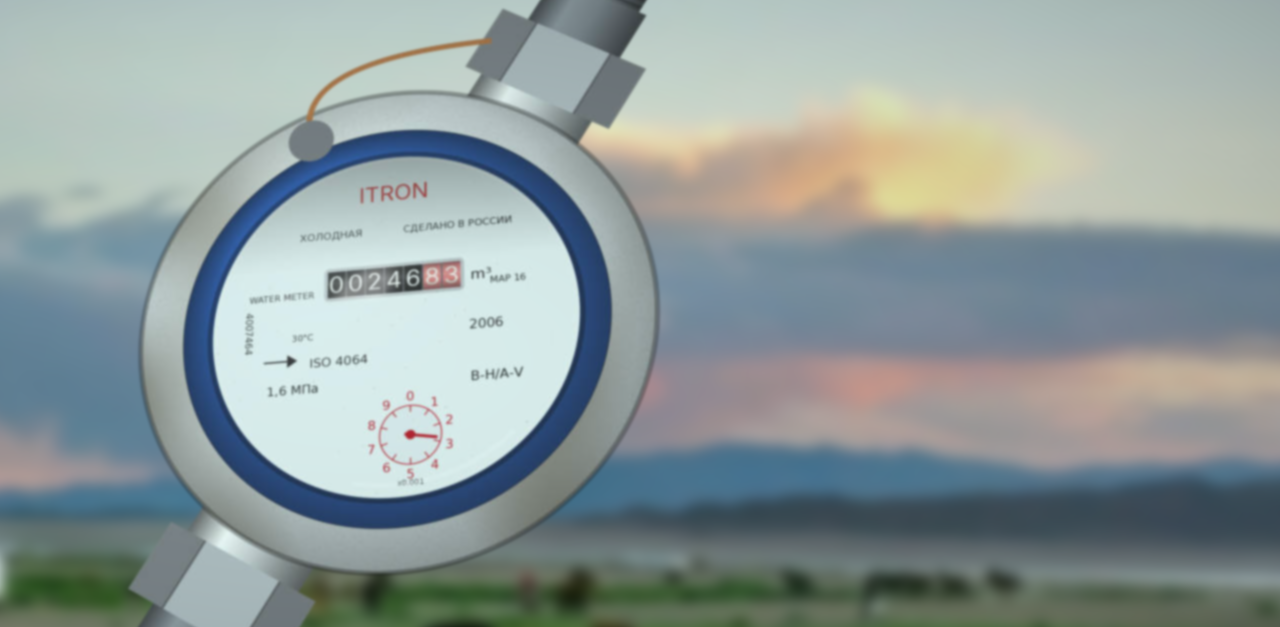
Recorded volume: m³ 246.832
